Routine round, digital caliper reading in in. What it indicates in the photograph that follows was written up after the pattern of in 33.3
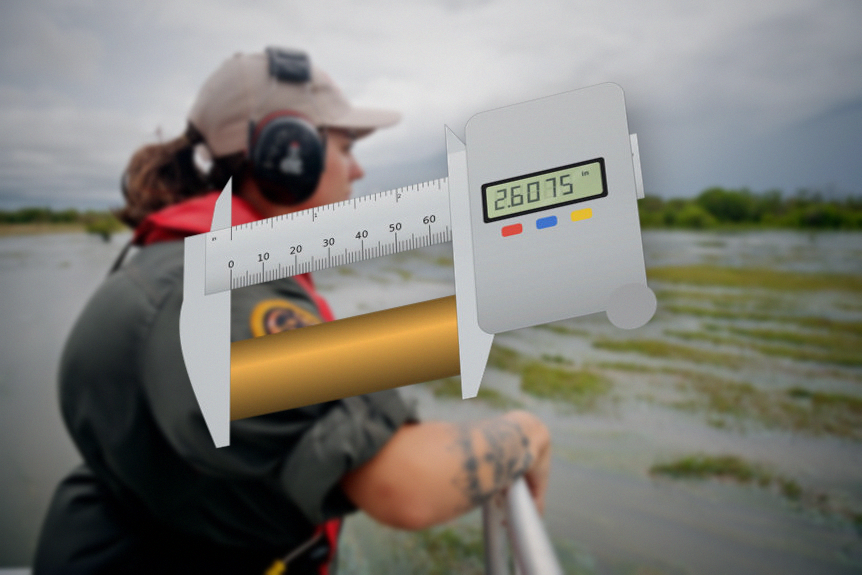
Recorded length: in 2.6075
